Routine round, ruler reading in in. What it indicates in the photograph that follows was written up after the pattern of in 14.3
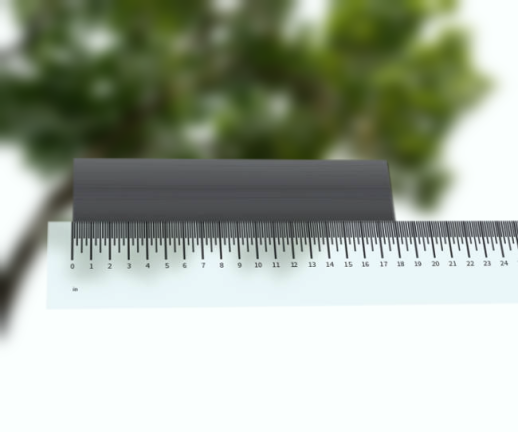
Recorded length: in 18
